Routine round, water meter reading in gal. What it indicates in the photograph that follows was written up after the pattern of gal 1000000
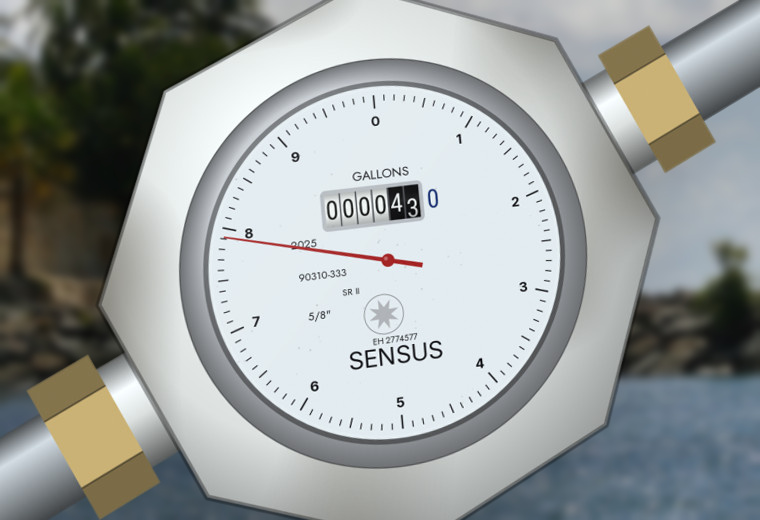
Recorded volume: gal 427.9
